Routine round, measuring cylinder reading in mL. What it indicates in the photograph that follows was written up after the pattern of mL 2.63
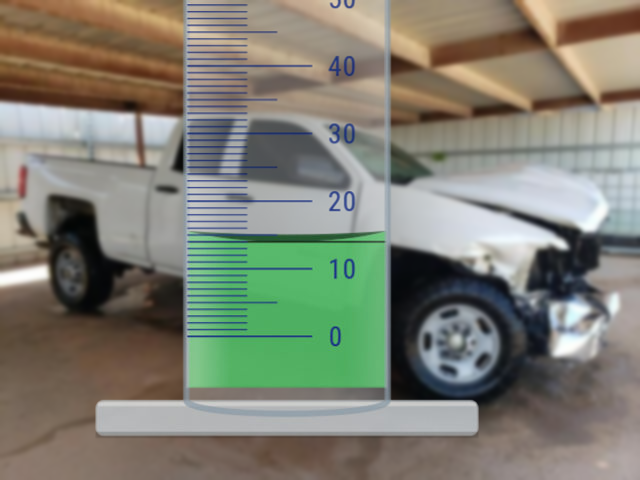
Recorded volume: mL 14
